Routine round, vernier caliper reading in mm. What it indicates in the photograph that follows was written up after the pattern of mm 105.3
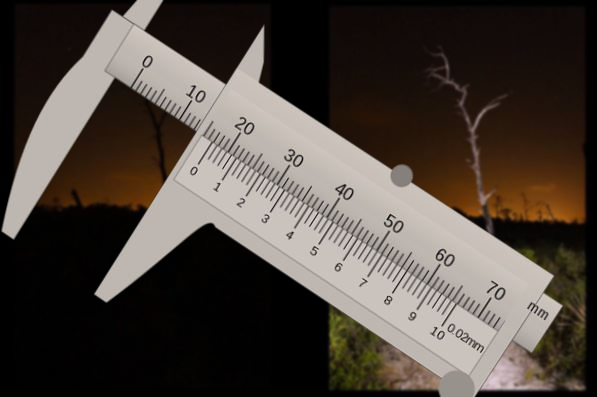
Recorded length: mm 16.8
